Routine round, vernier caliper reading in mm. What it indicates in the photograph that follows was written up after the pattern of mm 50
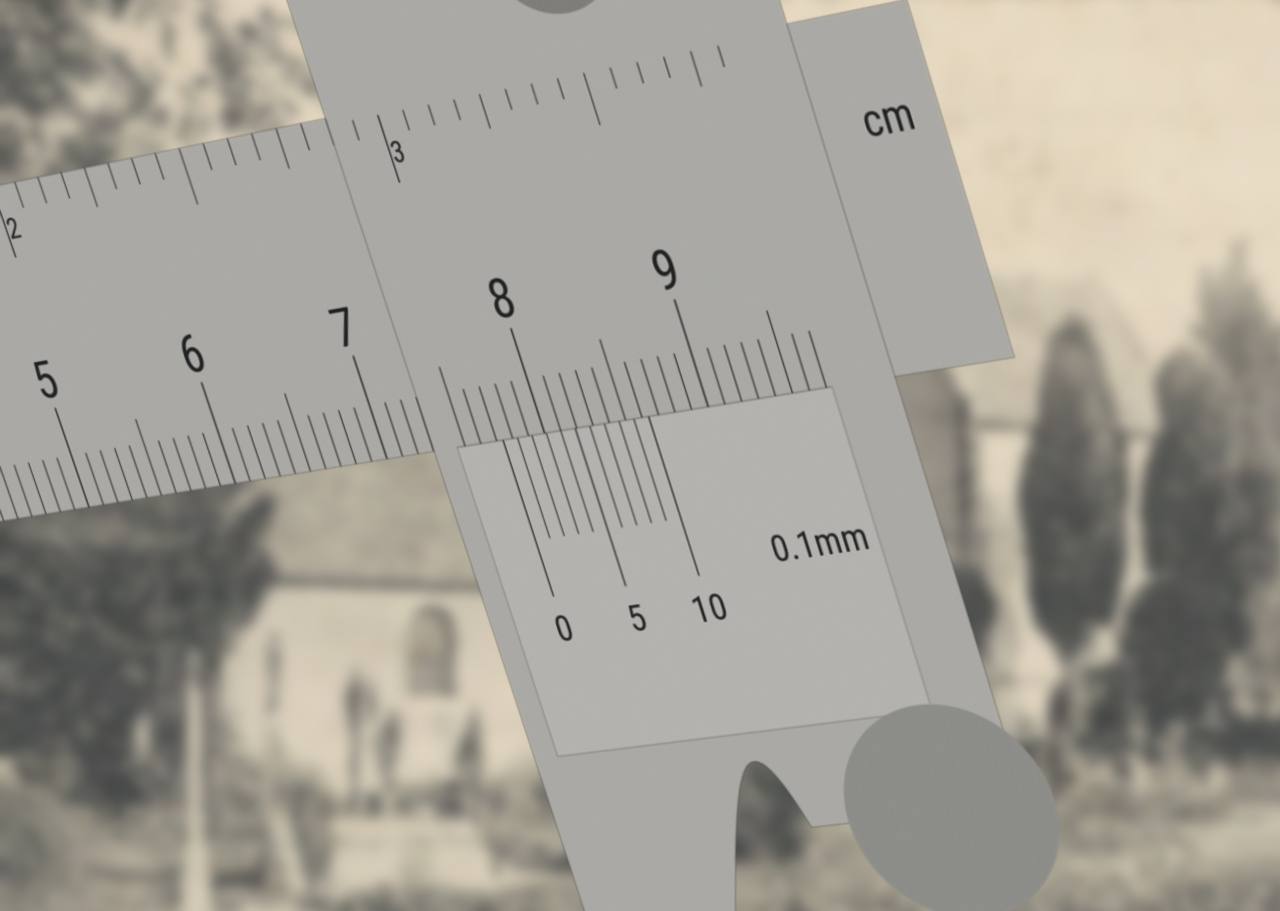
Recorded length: mm 77.4
